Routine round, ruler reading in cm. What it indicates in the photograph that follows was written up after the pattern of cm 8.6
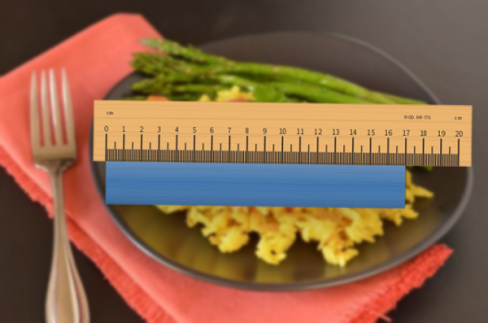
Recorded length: cm 17
